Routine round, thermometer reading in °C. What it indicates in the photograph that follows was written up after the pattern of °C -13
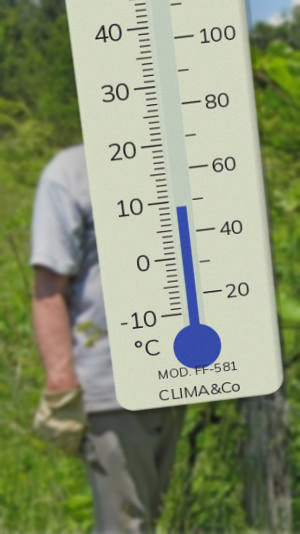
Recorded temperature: °C 9
